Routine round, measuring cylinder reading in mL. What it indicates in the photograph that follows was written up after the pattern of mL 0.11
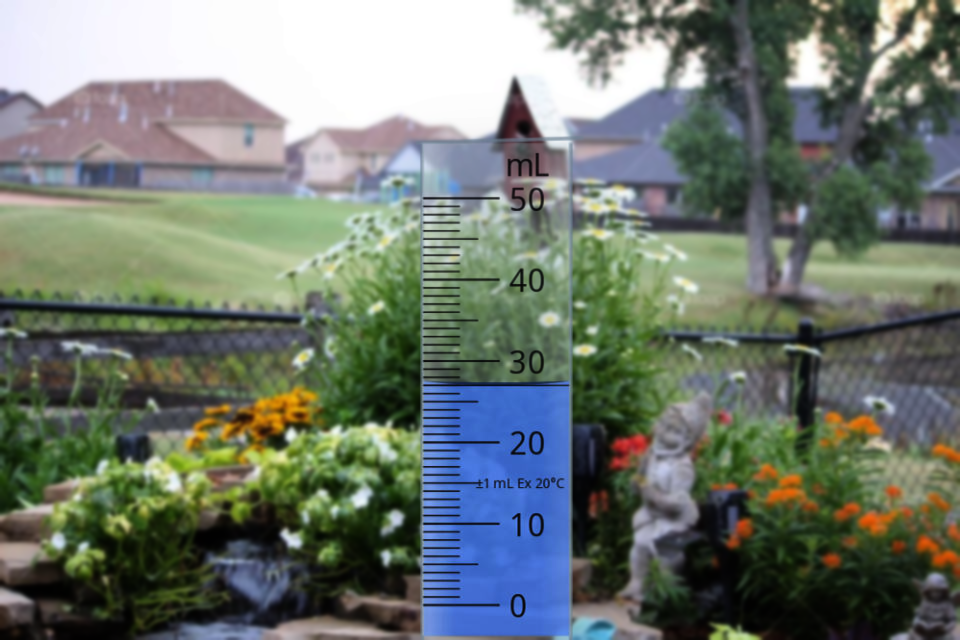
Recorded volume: mL 27
